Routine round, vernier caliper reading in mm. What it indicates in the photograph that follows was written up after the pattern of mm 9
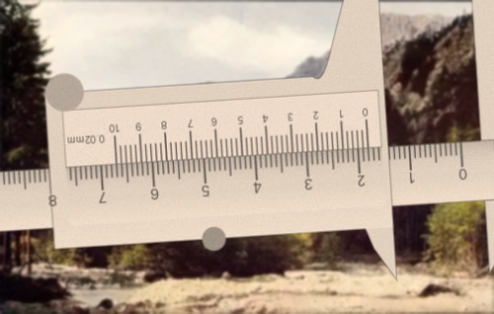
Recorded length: mm 18.0
